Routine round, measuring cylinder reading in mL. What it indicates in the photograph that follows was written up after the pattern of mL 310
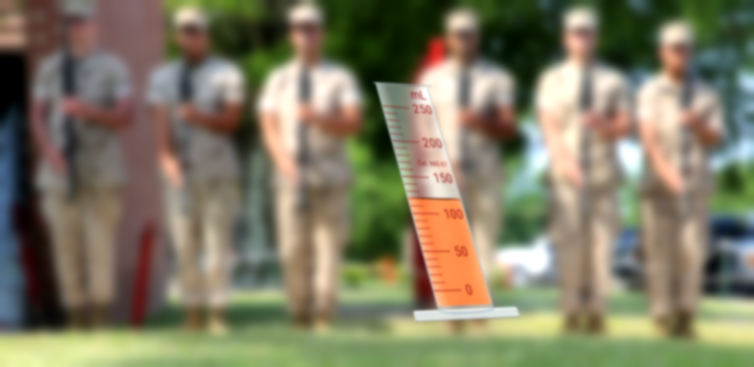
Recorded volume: mL 120
